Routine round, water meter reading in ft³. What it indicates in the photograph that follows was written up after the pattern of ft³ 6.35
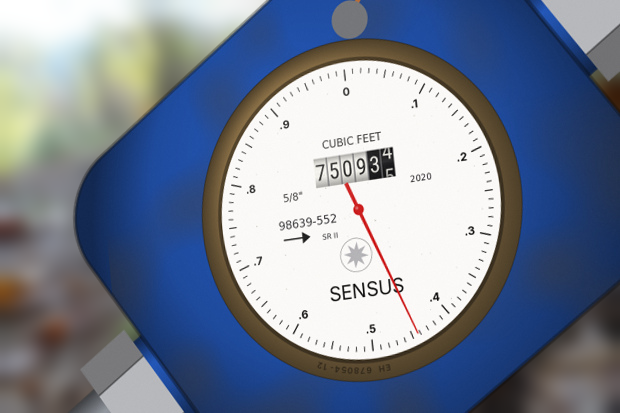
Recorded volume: ft³ 750934.44
